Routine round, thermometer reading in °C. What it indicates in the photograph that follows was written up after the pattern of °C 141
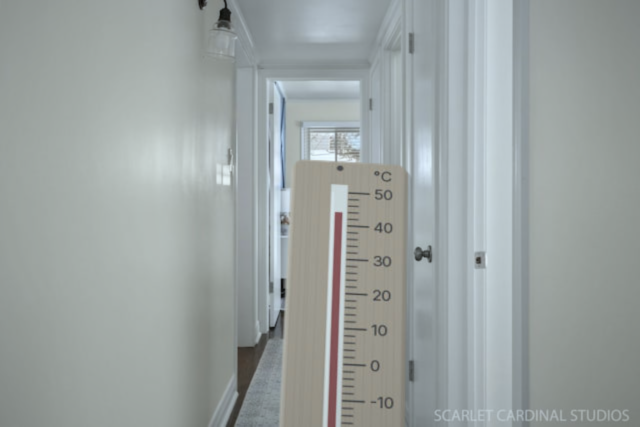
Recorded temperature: °C 44
